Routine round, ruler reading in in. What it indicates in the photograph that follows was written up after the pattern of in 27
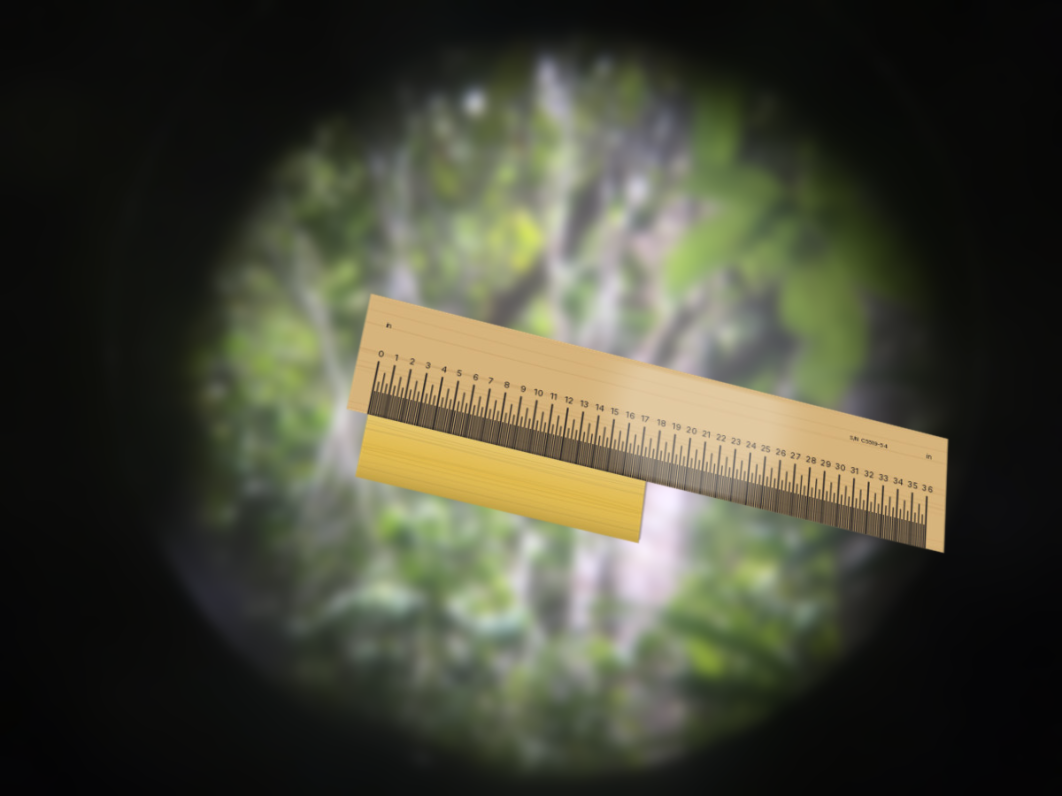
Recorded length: in 17.5
